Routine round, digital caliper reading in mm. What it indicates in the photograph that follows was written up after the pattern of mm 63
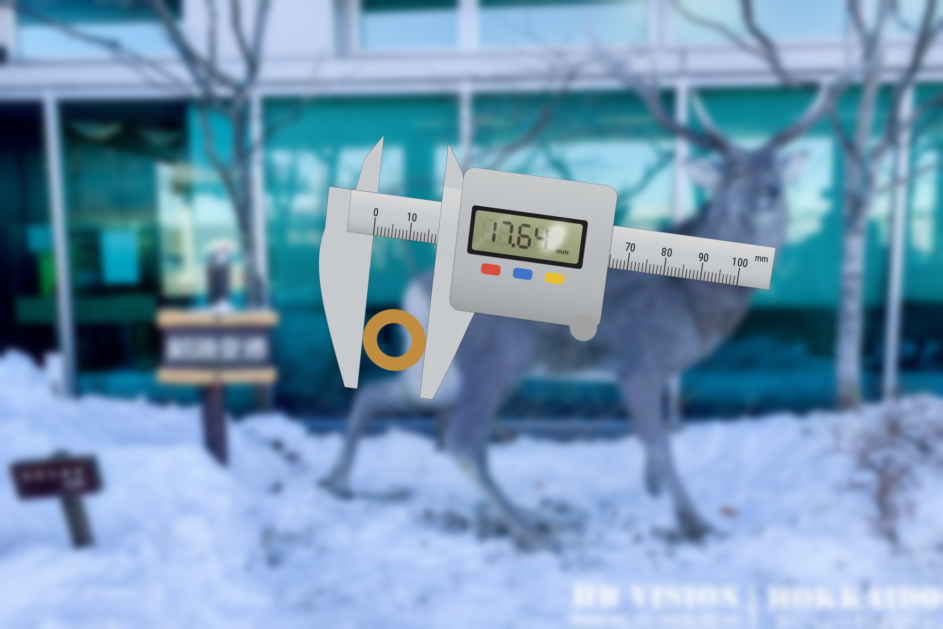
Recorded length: mm 17.64
